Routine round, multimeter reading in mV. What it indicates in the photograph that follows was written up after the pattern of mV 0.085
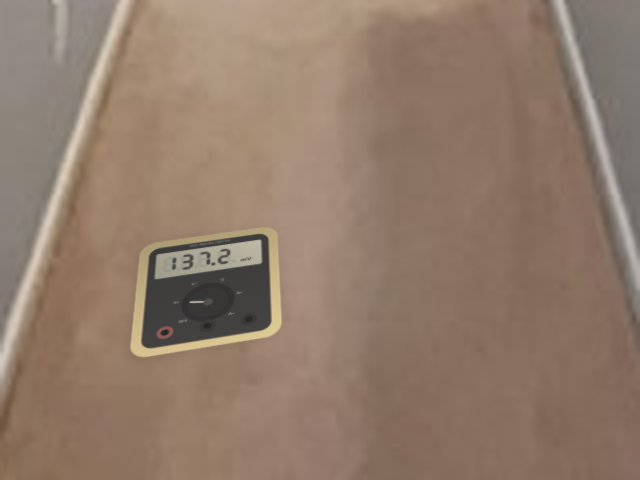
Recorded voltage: mV 137.2
